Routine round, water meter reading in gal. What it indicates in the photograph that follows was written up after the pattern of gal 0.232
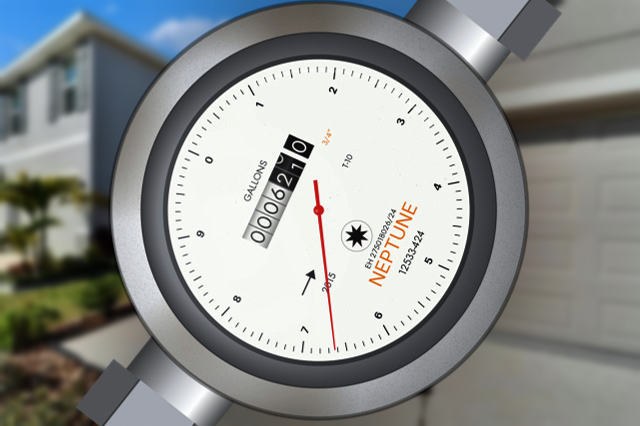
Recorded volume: gal 6206.6
